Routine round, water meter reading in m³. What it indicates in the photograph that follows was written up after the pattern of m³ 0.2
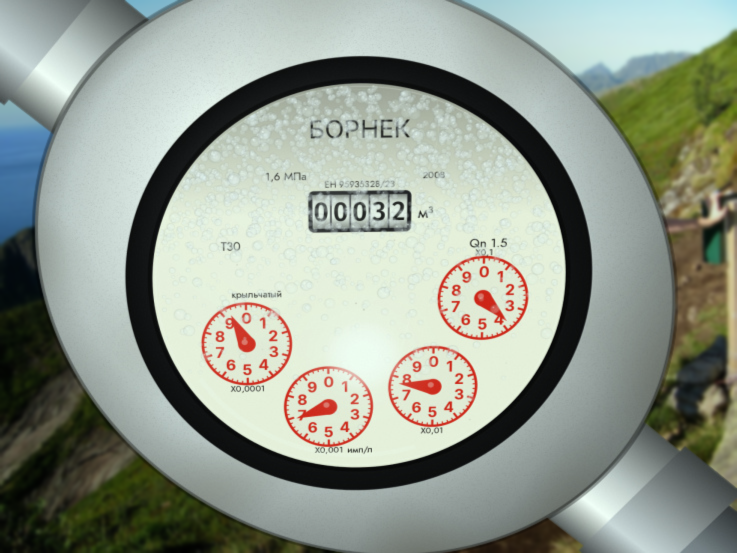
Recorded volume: m³ 32.3769
